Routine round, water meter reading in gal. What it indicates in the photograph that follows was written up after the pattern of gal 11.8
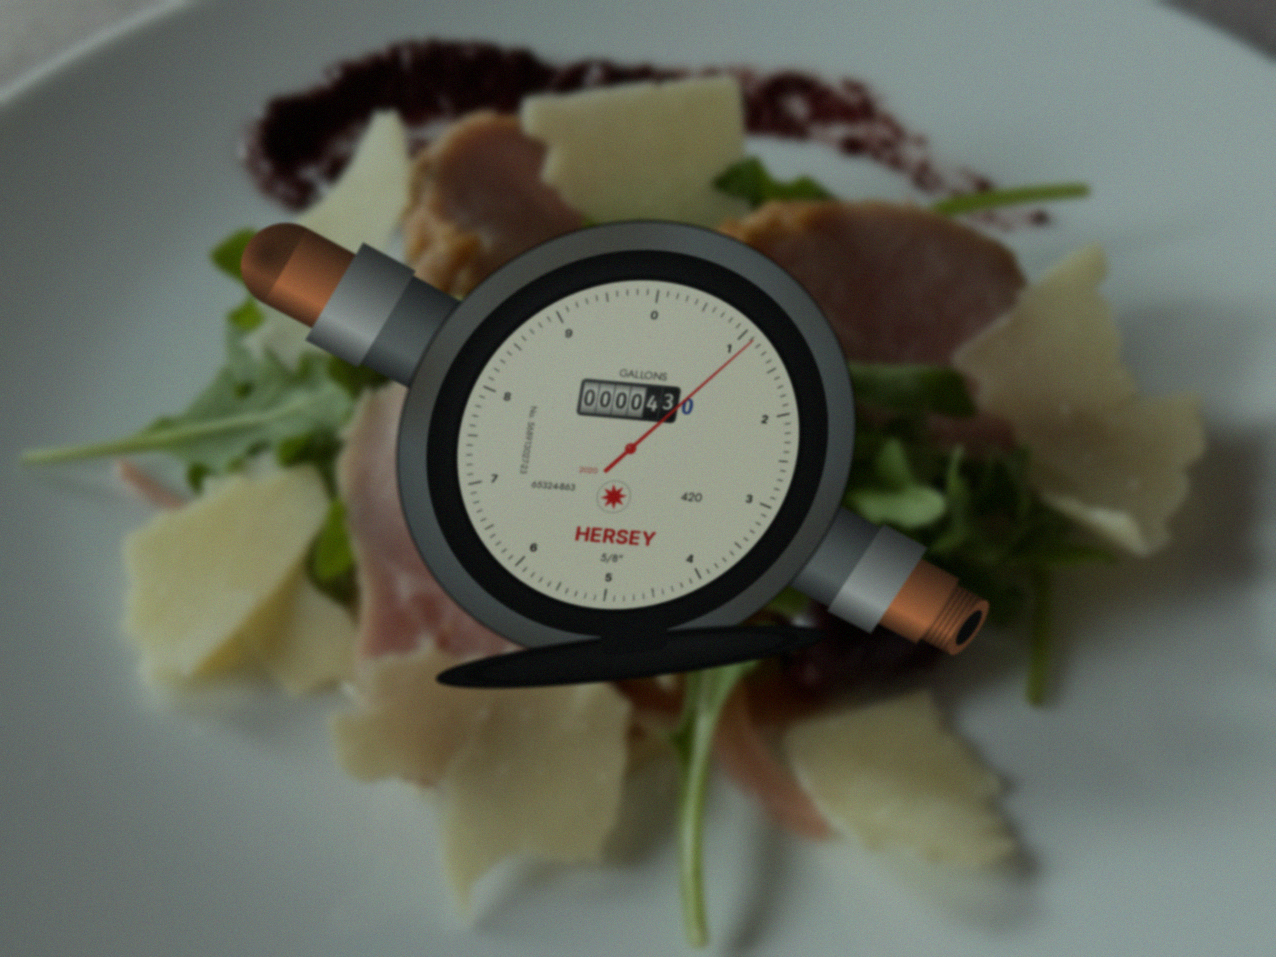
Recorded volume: gal 431.1
